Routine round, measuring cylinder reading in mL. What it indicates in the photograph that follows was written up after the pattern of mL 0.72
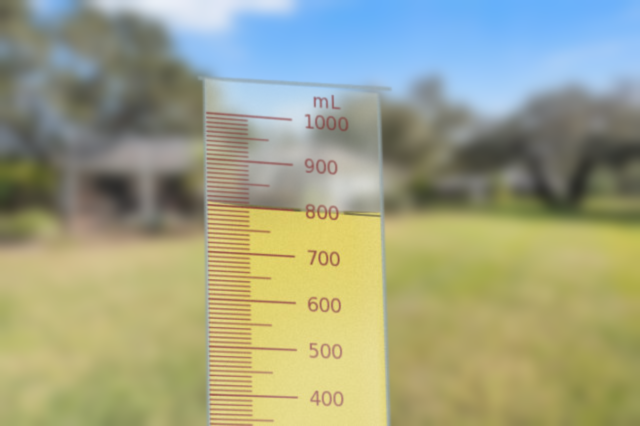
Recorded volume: mL 800
